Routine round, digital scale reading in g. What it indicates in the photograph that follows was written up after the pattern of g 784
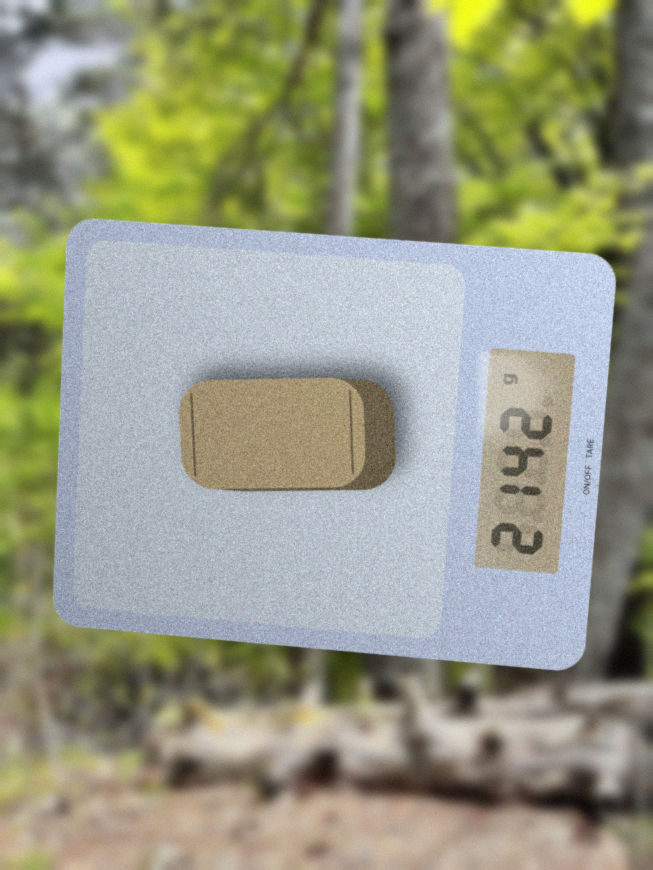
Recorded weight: g 2142
